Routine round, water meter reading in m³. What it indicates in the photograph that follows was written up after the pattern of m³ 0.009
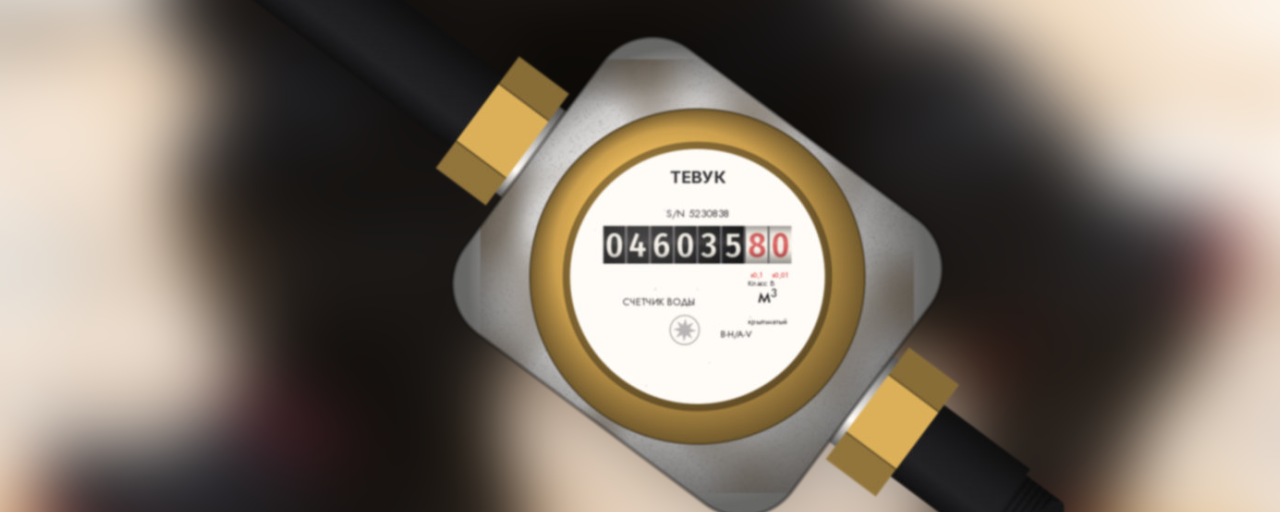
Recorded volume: m³ 46035.80
